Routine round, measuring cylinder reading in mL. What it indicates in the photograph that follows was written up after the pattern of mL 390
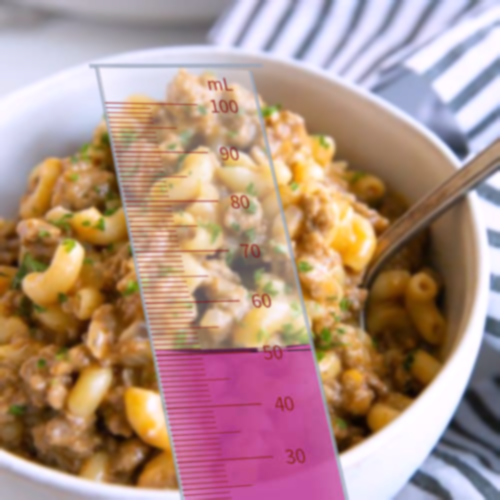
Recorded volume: mL 50
